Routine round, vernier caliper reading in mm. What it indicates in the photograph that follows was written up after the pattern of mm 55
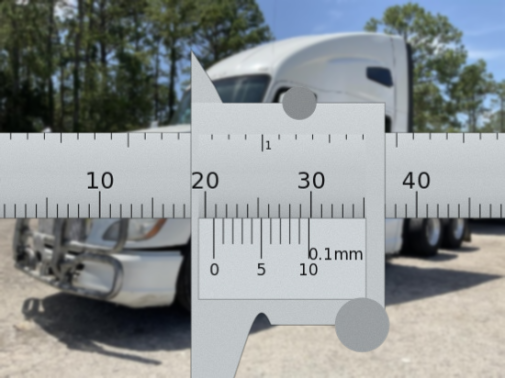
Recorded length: mm 20.8
